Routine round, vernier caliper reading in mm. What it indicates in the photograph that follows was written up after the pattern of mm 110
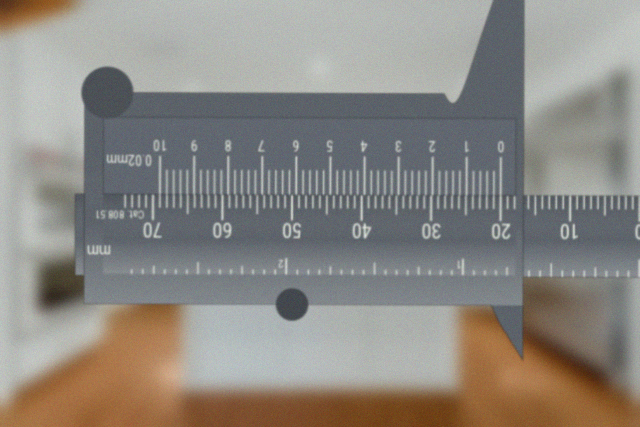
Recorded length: mm 20.0
